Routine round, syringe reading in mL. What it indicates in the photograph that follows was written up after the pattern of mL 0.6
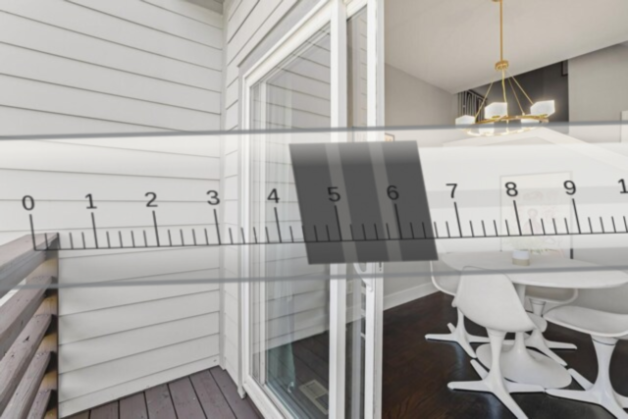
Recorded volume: mL 4.4
